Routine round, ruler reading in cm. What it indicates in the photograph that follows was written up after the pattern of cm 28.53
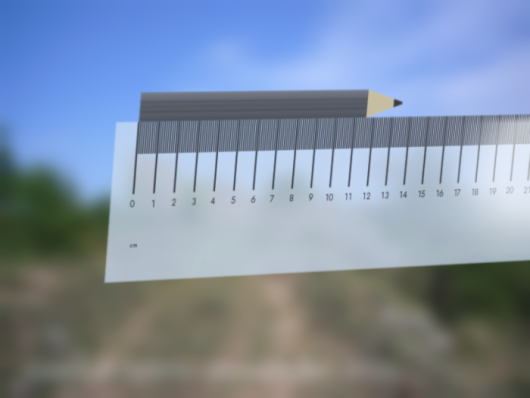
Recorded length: cm 13.5
